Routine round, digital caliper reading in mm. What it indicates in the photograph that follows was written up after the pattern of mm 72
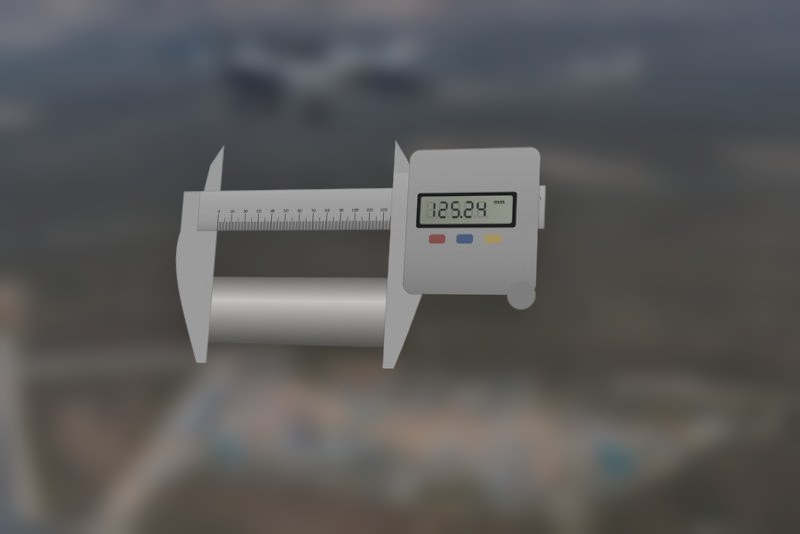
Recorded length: mm 125.24
